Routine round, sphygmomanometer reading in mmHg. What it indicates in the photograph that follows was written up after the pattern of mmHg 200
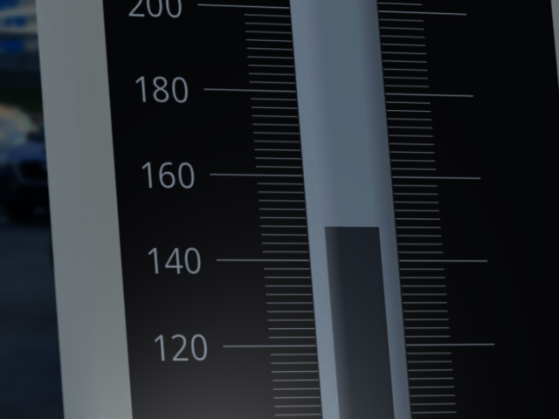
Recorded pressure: mmHg 148
